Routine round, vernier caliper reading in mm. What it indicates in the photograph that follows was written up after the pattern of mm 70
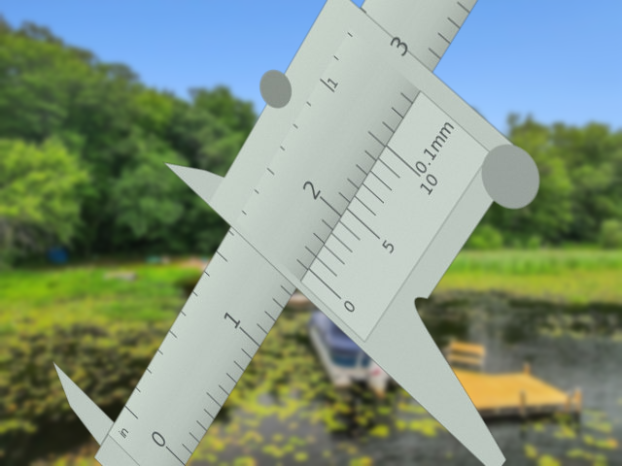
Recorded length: mm 16.1
